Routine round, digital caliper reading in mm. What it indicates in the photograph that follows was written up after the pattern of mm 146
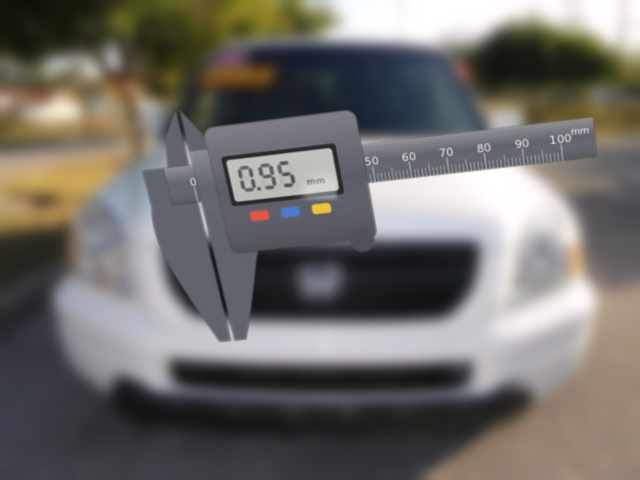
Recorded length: mm 0.95
